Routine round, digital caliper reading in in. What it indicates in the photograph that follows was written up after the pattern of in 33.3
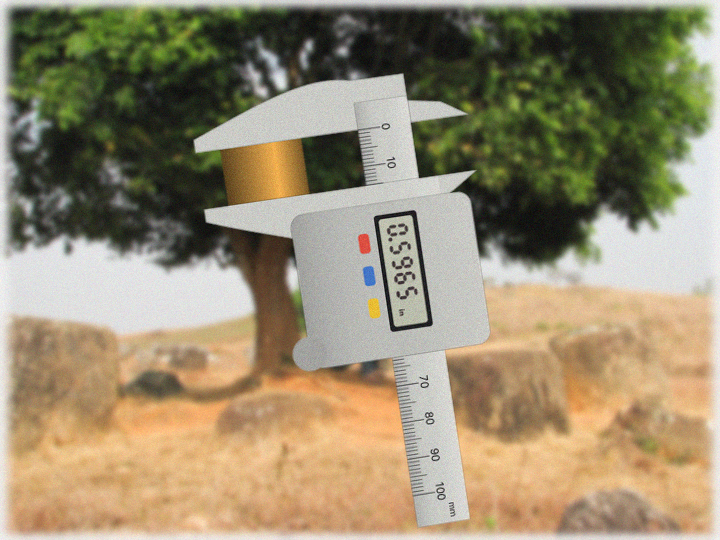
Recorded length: in 0.5965
